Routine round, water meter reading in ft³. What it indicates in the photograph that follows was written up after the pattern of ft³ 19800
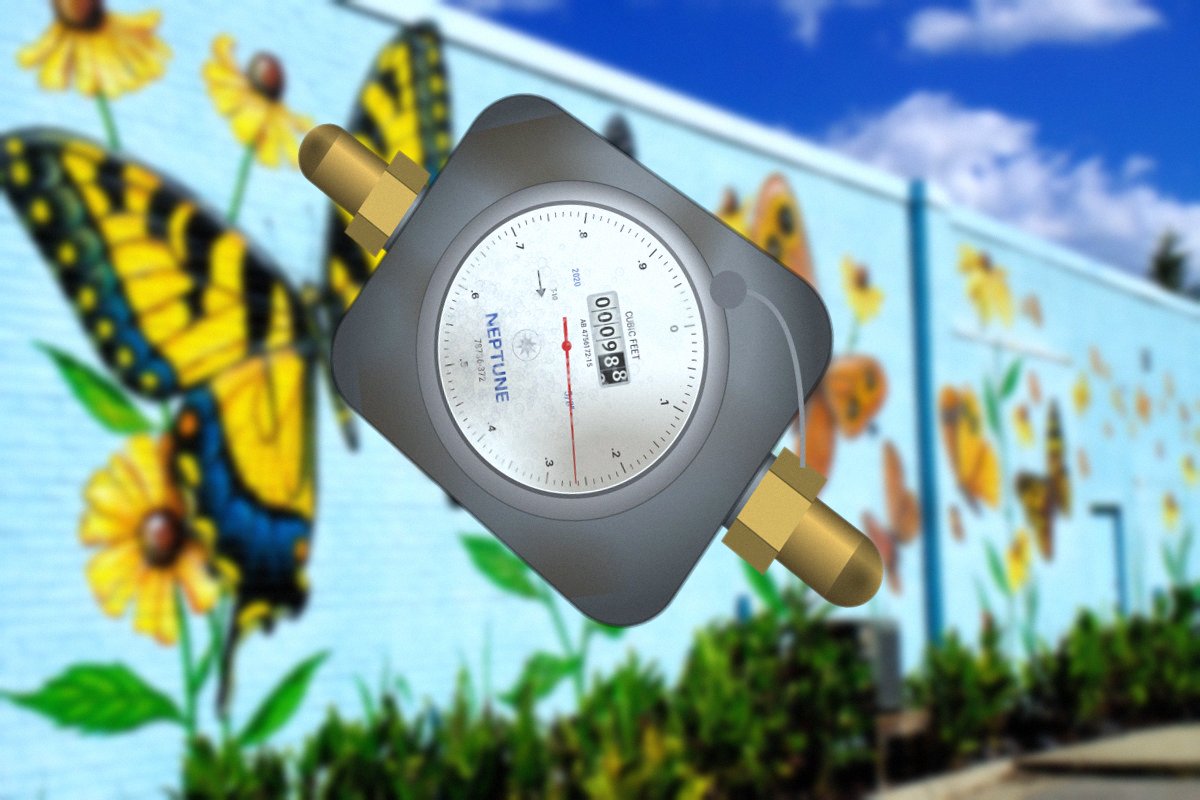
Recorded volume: ft³ 988.26
